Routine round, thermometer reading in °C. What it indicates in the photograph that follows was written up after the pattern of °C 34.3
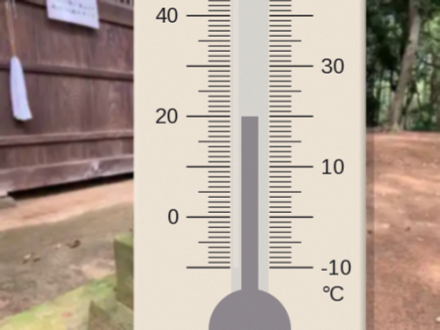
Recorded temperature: °C 20
